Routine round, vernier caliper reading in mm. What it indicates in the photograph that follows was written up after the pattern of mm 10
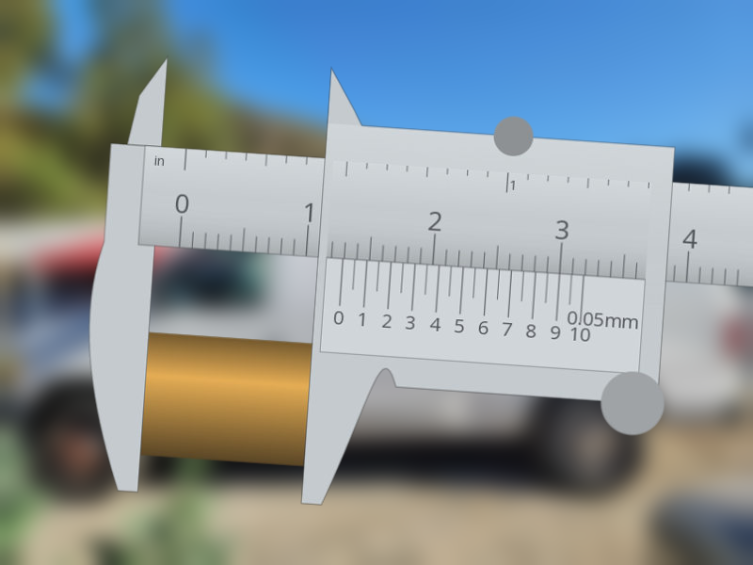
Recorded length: mm 12.9
